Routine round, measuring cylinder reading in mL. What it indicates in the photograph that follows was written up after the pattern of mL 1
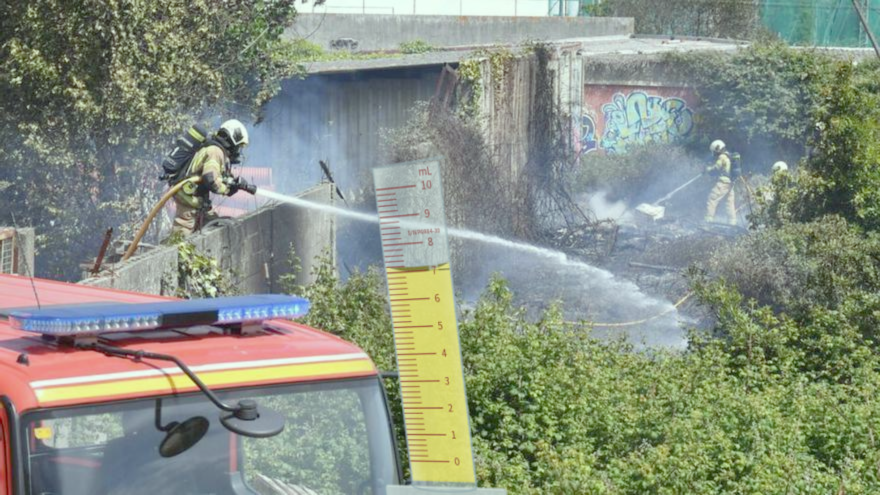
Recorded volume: mL 7
